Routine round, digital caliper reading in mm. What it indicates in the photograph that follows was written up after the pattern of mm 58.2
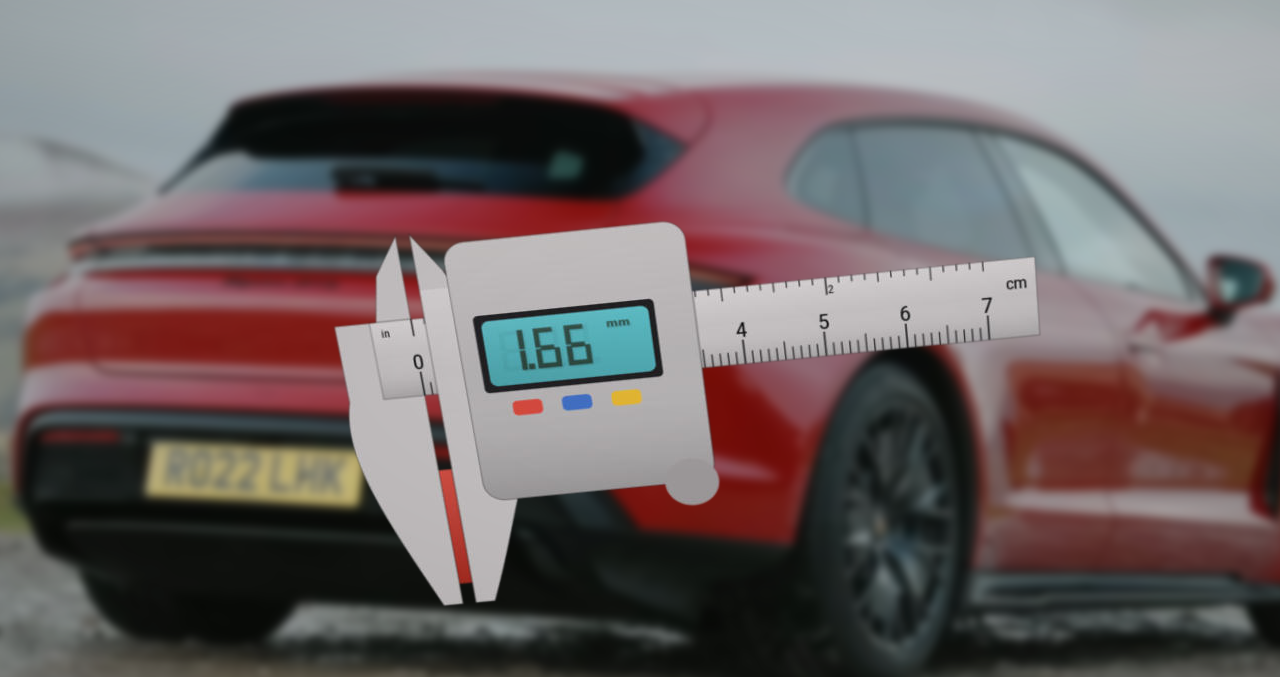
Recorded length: mm 1.66
